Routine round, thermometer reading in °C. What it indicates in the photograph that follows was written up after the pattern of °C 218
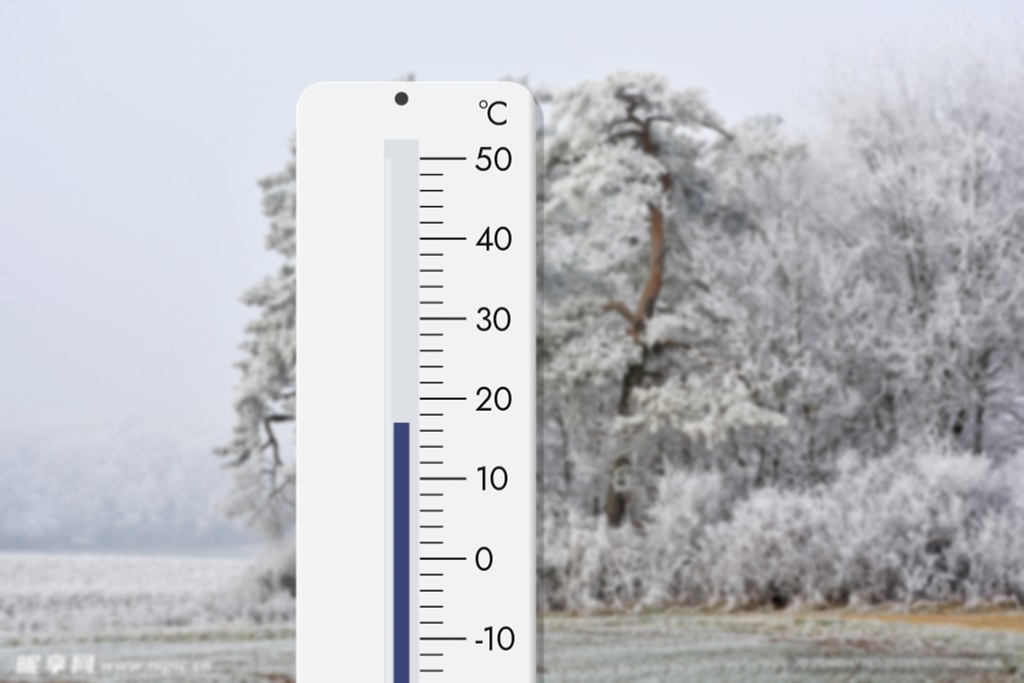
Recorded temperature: °C 17
